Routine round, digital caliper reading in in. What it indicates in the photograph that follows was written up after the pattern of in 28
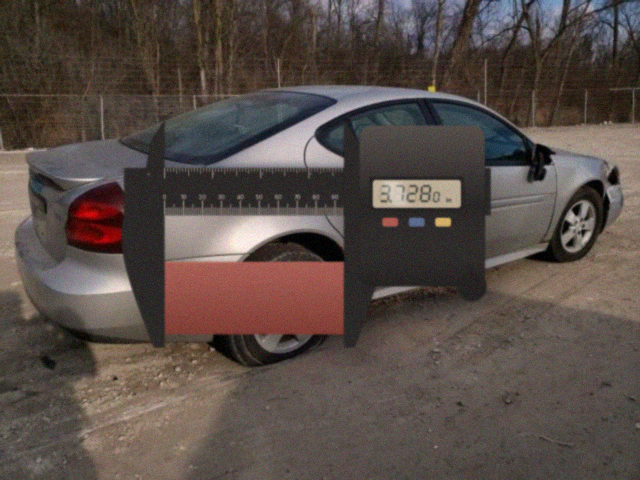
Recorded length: in 3.7280
